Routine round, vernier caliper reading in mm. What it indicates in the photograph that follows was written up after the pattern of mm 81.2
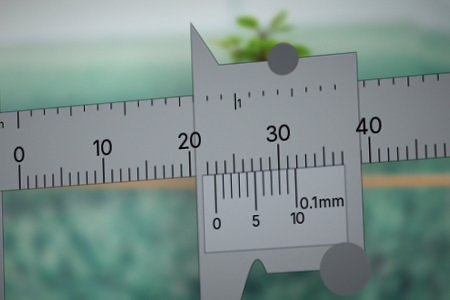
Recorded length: mm 22.8
